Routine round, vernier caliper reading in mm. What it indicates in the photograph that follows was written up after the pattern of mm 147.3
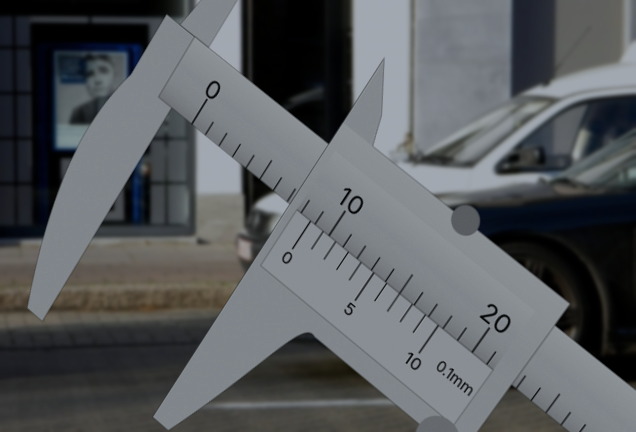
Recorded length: mm 8.7
